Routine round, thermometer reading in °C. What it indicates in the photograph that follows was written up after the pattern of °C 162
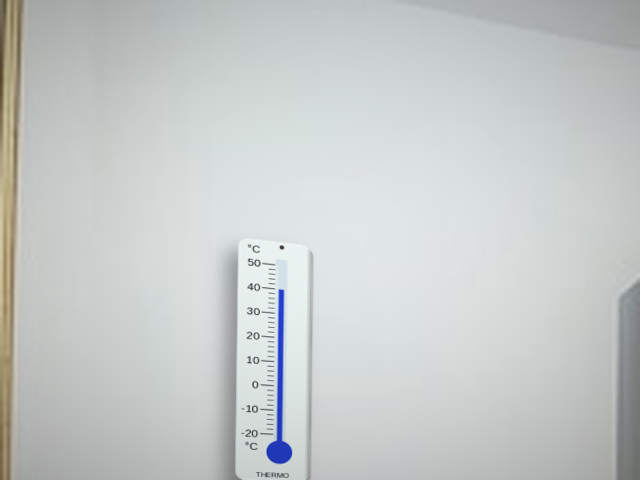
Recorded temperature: °C 40
